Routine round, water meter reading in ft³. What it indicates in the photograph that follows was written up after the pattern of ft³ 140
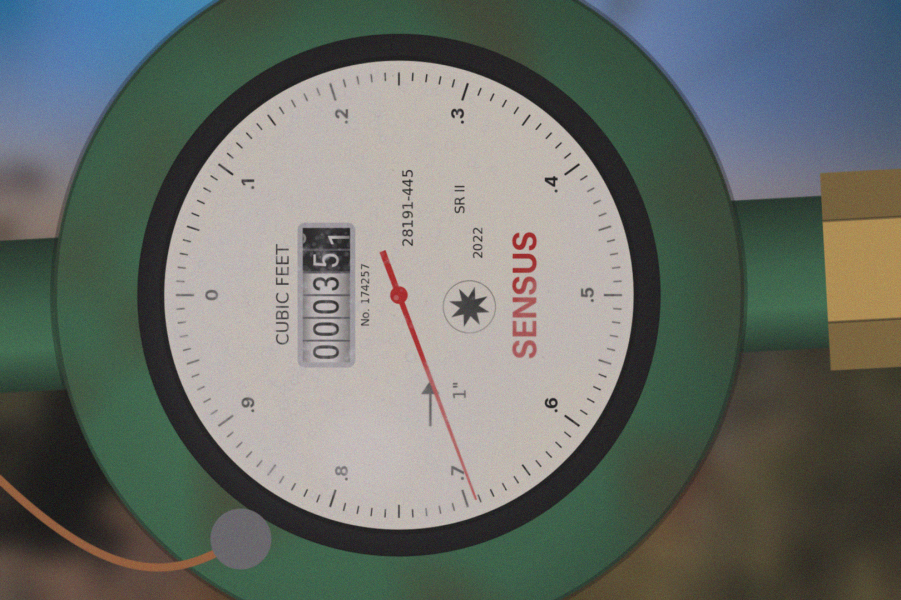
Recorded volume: ft³ 350.69
